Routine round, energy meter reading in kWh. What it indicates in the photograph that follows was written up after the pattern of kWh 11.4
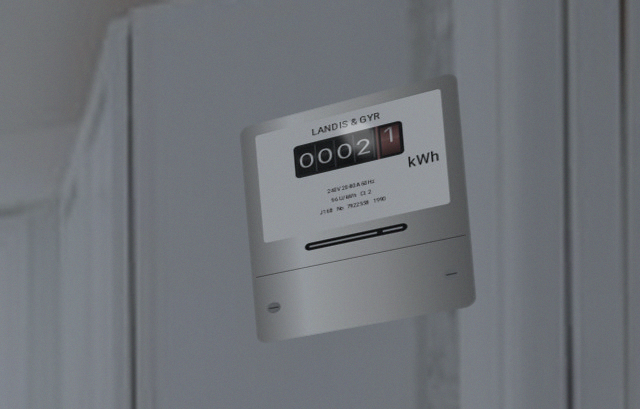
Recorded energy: kWh 2.1
